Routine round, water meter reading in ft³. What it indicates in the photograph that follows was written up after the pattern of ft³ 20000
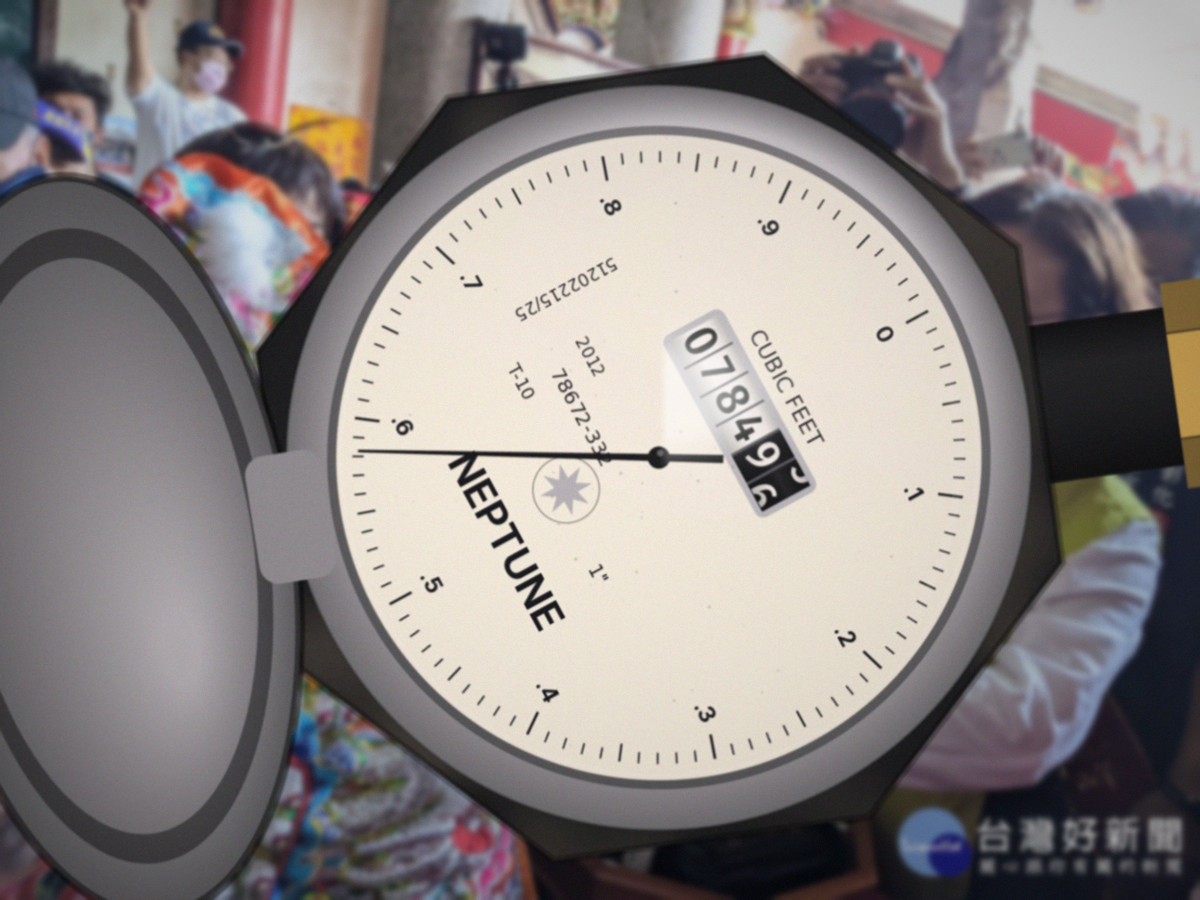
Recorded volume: ft³ 78495.58
